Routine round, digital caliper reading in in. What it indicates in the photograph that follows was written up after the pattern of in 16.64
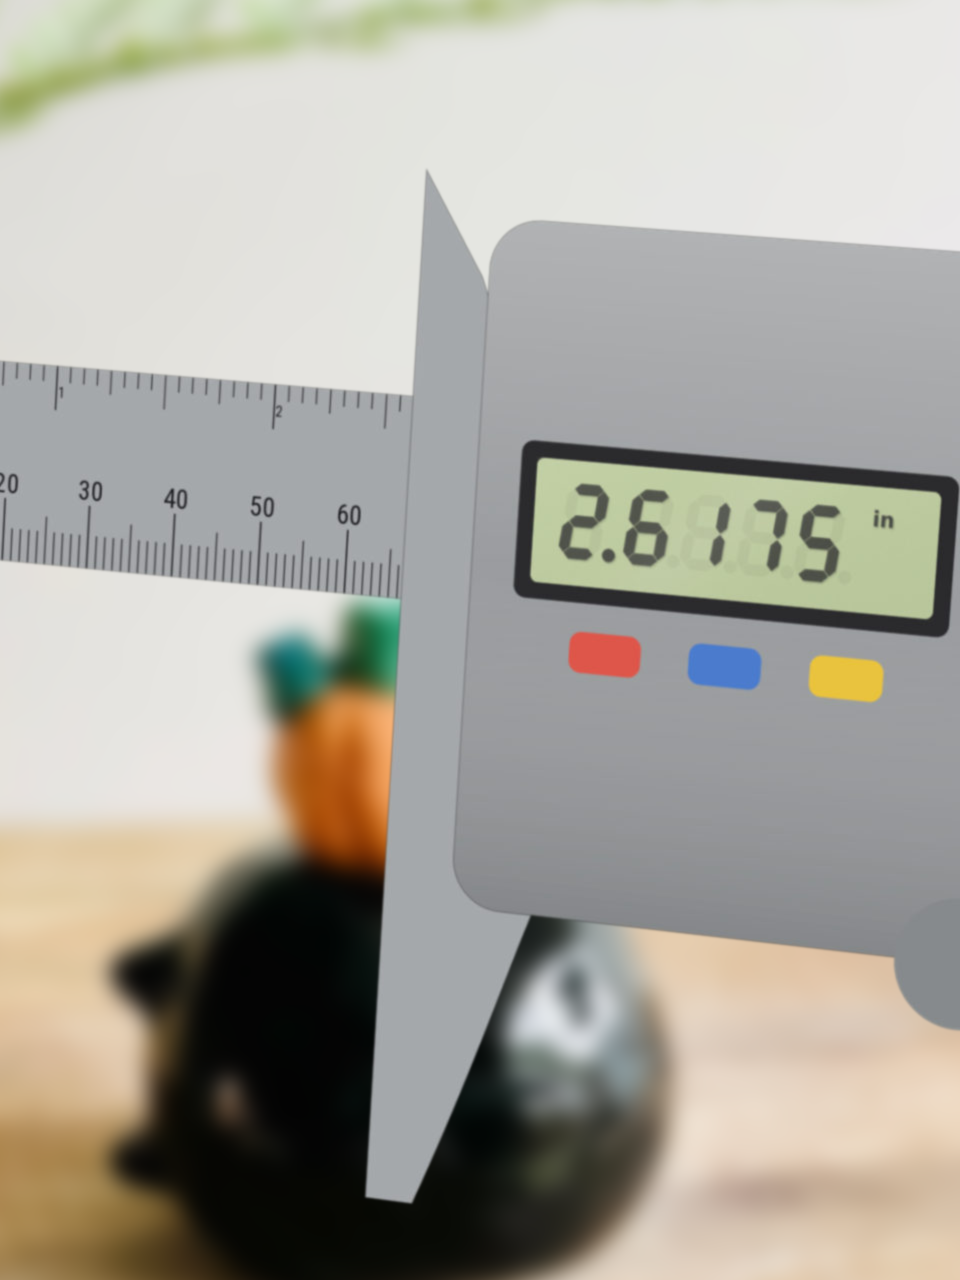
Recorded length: in 2.6175
